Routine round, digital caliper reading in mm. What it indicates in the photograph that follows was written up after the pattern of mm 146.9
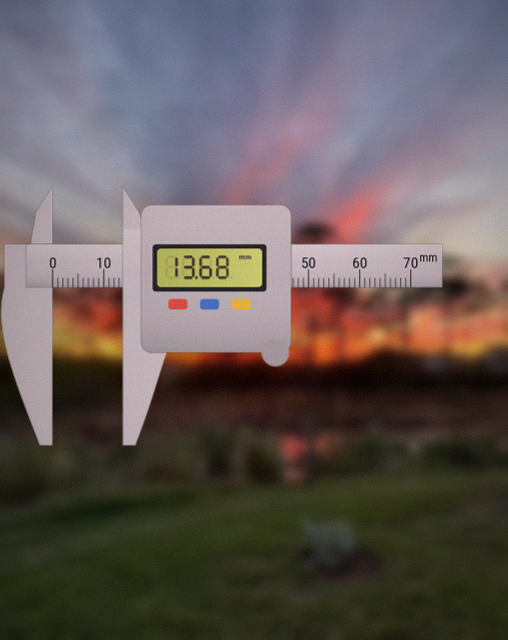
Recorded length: mm 13.68
